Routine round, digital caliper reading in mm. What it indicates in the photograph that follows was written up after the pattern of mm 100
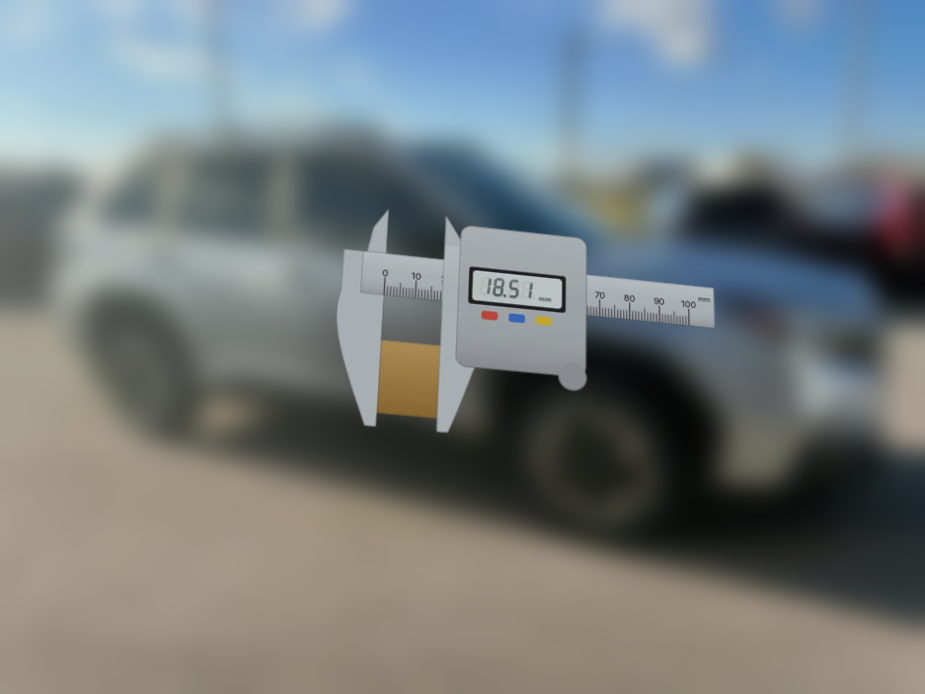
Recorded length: mm 18.51
